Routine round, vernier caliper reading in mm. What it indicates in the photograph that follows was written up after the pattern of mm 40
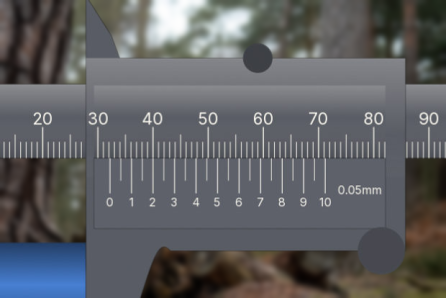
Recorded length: mm 32.2
